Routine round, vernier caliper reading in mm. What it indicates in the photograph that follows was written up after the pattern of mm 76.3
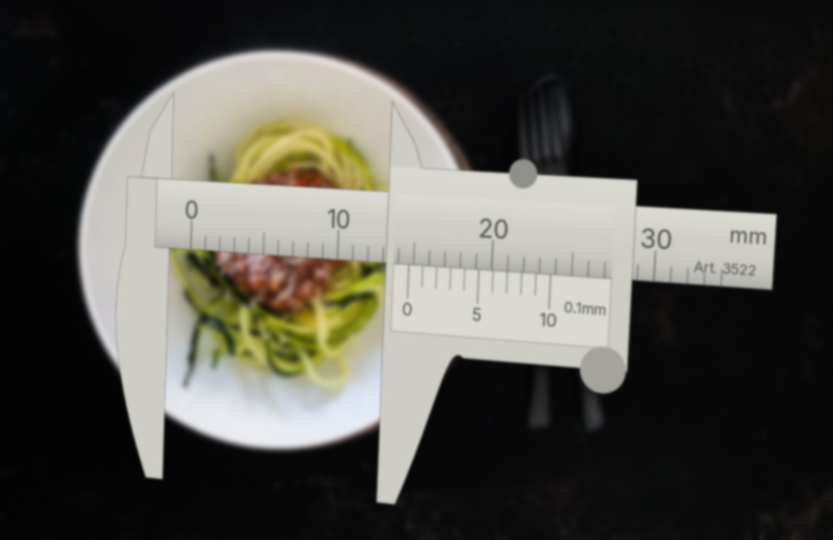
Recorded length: mm 14.7
